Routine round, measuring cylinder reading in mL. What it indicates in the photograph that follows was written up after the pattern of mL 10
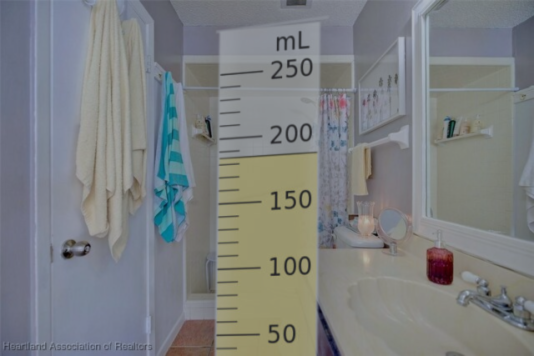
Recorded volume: mL 185
